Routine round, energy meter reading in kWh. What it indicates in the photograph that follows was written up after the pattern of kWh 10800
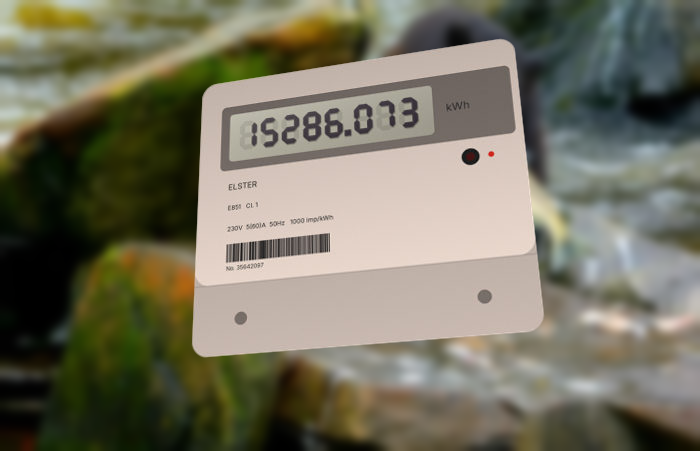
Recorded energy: kWh 15286.073
